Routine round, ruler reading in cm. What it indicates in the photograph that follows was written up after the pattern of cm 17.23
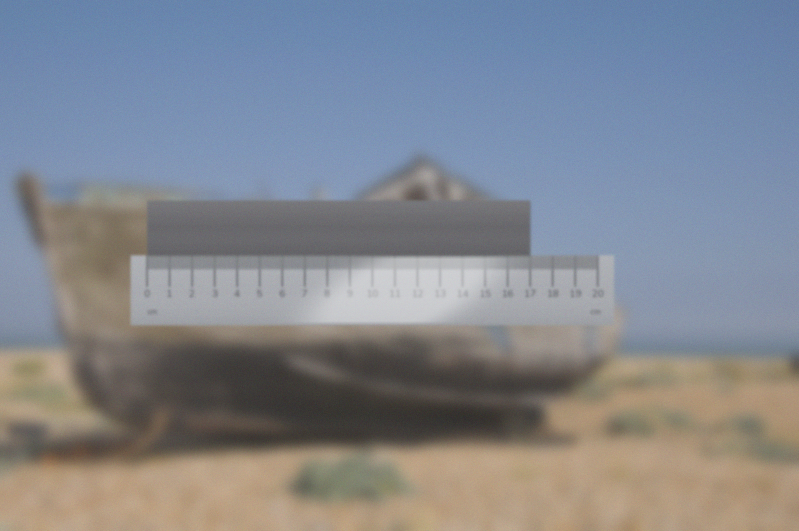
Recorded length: cm 17
